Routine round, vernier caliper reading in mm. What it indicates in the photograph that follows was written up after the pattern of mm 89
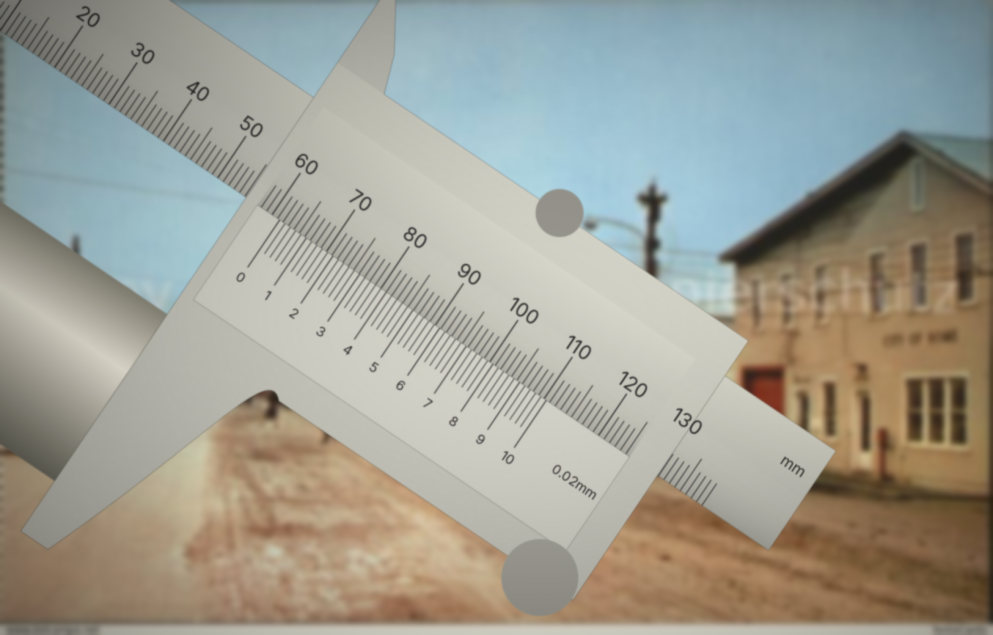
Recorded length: mm 61.4
